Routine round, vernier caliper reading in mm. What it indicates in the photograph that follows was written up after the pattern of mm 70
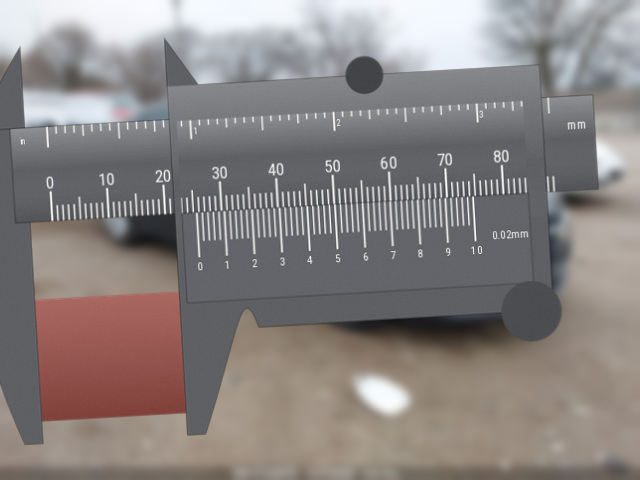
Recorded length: mm 25.6
